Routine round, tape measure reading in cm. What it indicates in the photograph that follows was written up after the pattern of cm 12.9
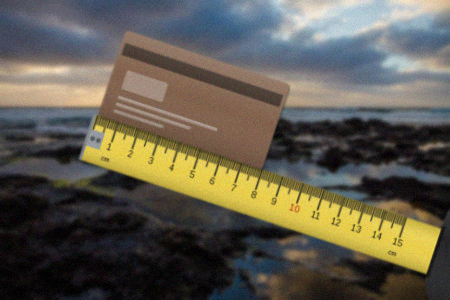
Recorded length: cm 8
